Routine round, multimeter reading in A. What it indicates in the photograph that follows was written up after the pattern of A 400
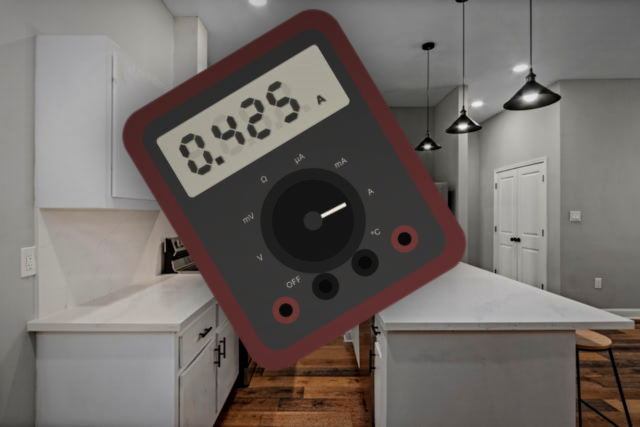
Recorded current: A 0.425
